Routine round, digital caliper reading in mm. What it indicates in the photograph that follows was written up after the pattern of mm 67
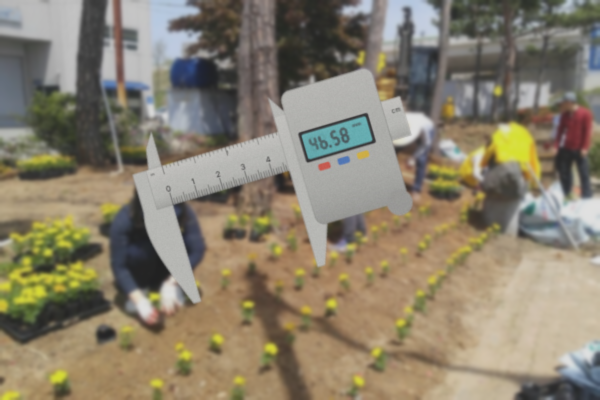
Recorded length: mm 46.58
